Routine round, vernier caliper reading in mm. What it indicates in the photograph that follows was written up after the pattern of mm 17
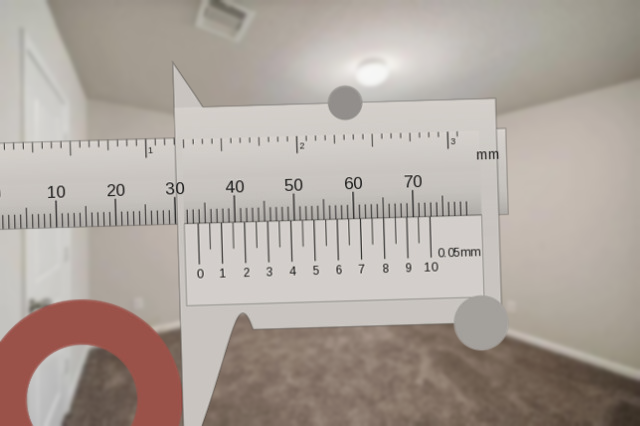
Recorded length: mm 33.8
